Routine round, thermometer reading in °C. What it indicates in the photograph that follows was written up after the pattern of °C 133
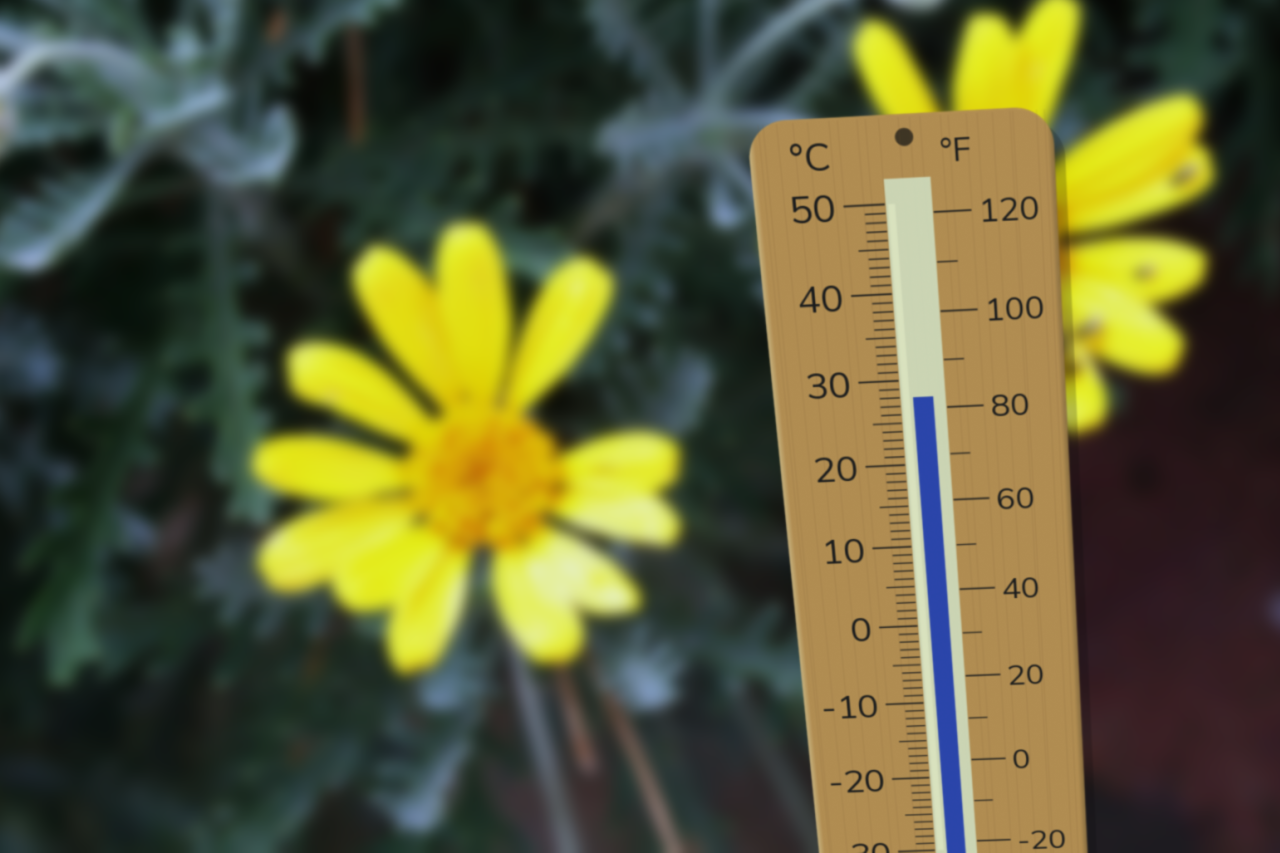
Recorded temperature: °C 28
